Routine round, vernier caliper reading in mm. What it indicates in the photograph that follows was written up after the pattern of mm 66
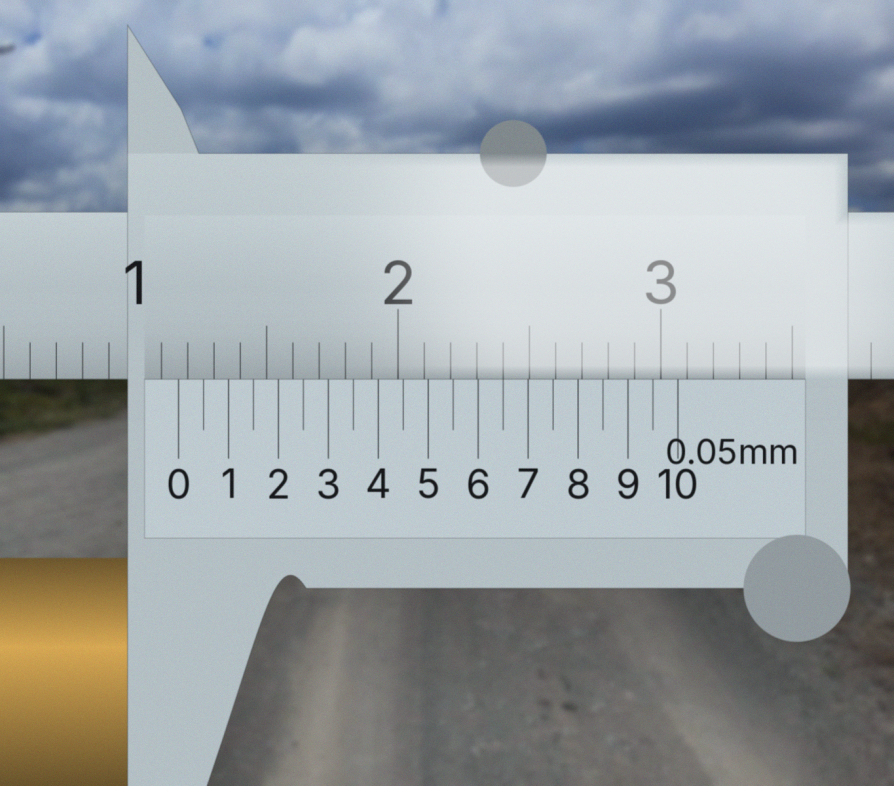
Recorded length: mm 11.65
